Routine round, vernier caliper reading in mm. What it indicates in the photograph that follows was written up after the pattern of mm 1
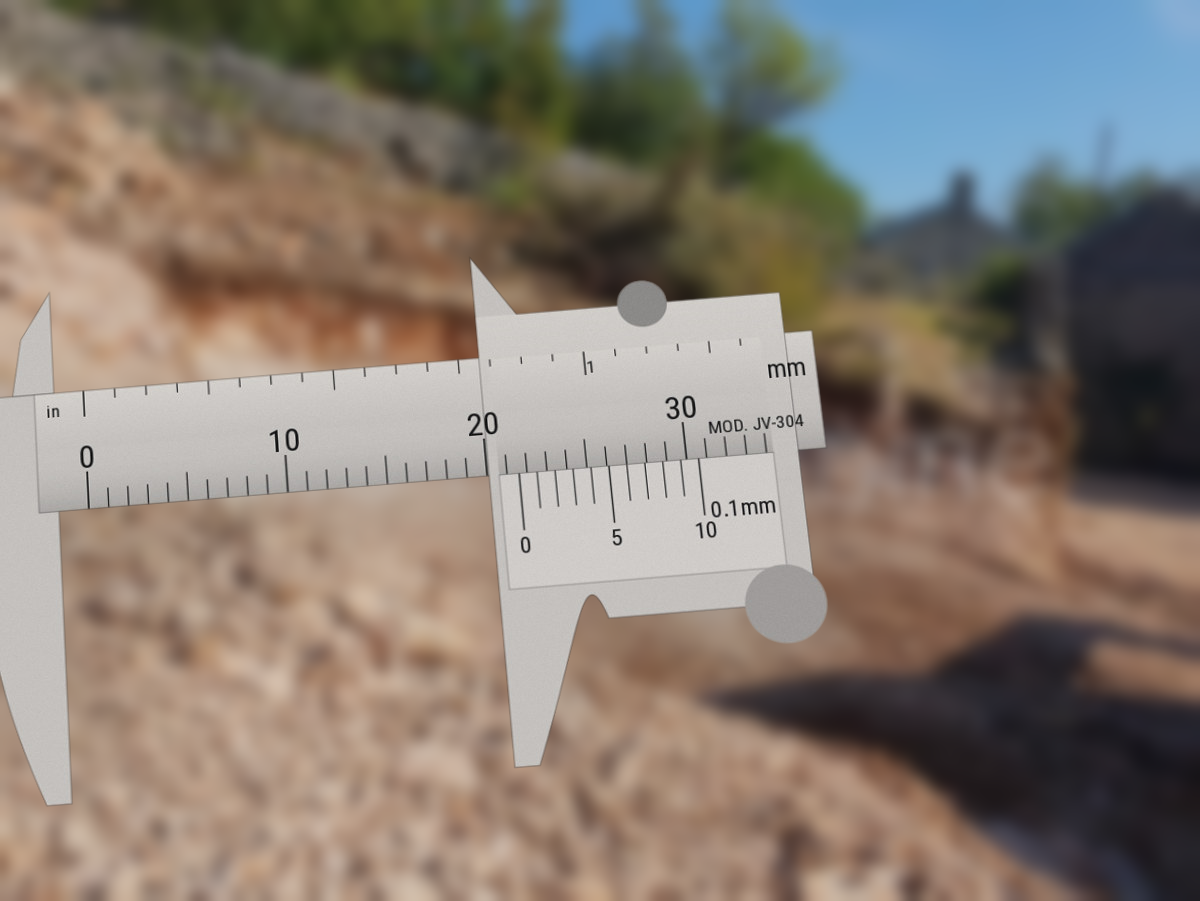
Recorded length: mm 21.6
